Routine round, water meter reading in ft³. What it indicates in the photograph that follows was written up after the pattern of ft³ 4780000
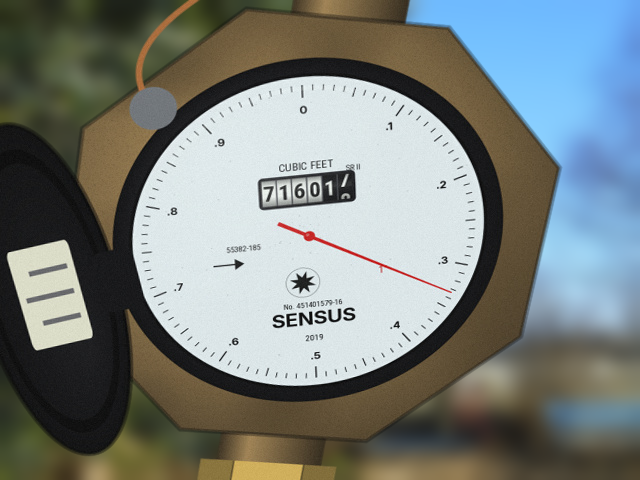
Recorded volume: ft³ 716017.33
